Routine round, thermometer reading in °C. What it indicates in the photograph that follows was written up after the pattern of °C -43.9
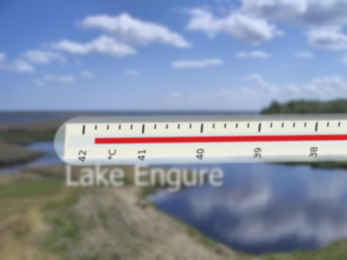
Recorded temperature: °C 41.8
